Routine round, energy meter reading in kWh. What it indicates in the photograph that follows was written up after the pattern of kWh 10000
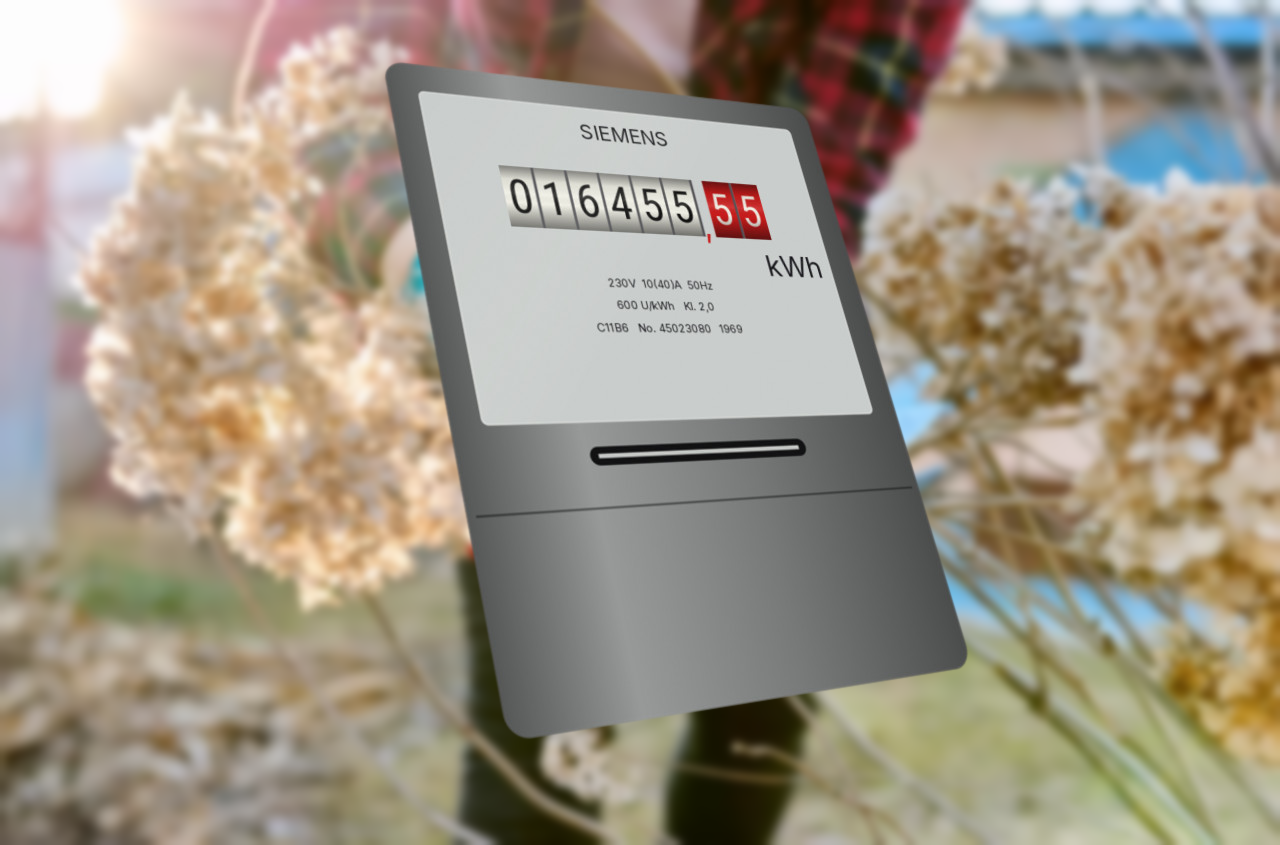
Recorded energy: kWh 16455.55
